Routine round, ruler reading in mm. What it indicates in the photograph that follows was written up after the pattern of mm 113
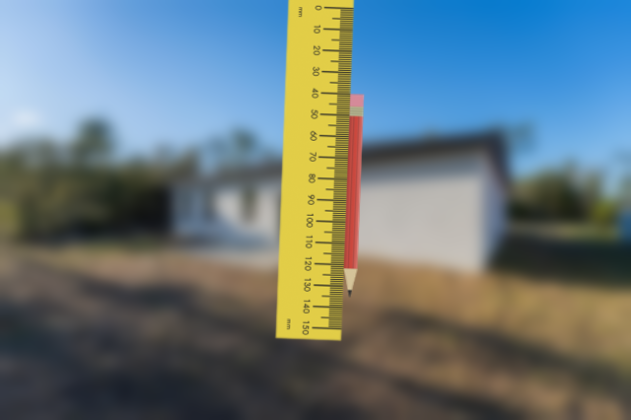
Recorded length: mm 95
